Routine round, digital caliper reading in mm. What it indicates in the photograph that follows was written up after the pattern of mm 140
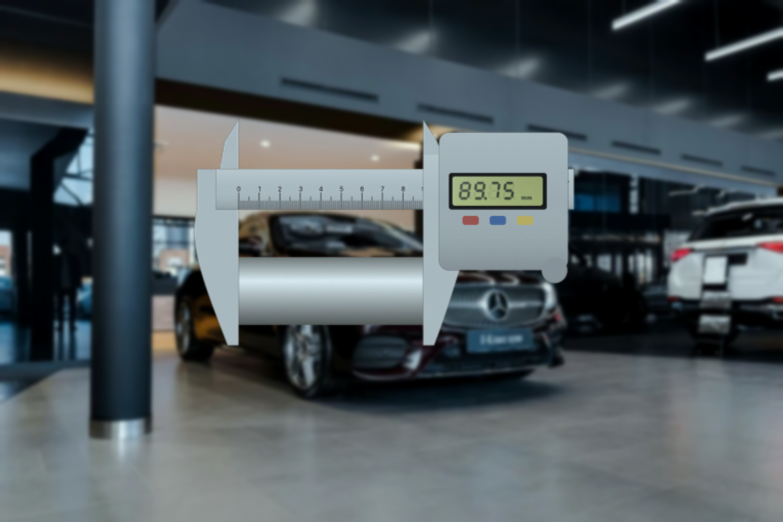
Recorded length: mm 89.75
